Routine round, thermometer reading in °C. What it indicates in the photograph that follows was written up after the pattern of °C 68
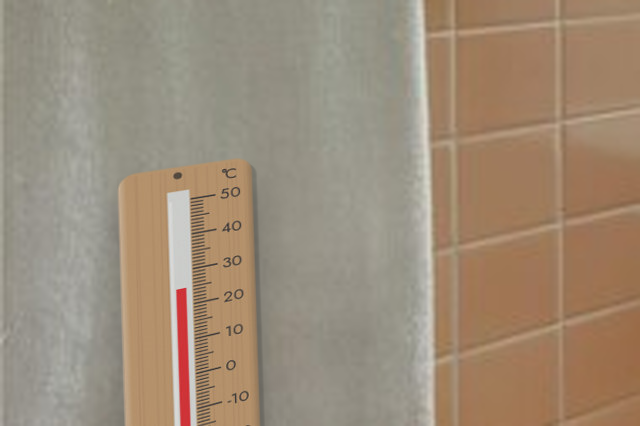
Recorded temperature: °C 25
